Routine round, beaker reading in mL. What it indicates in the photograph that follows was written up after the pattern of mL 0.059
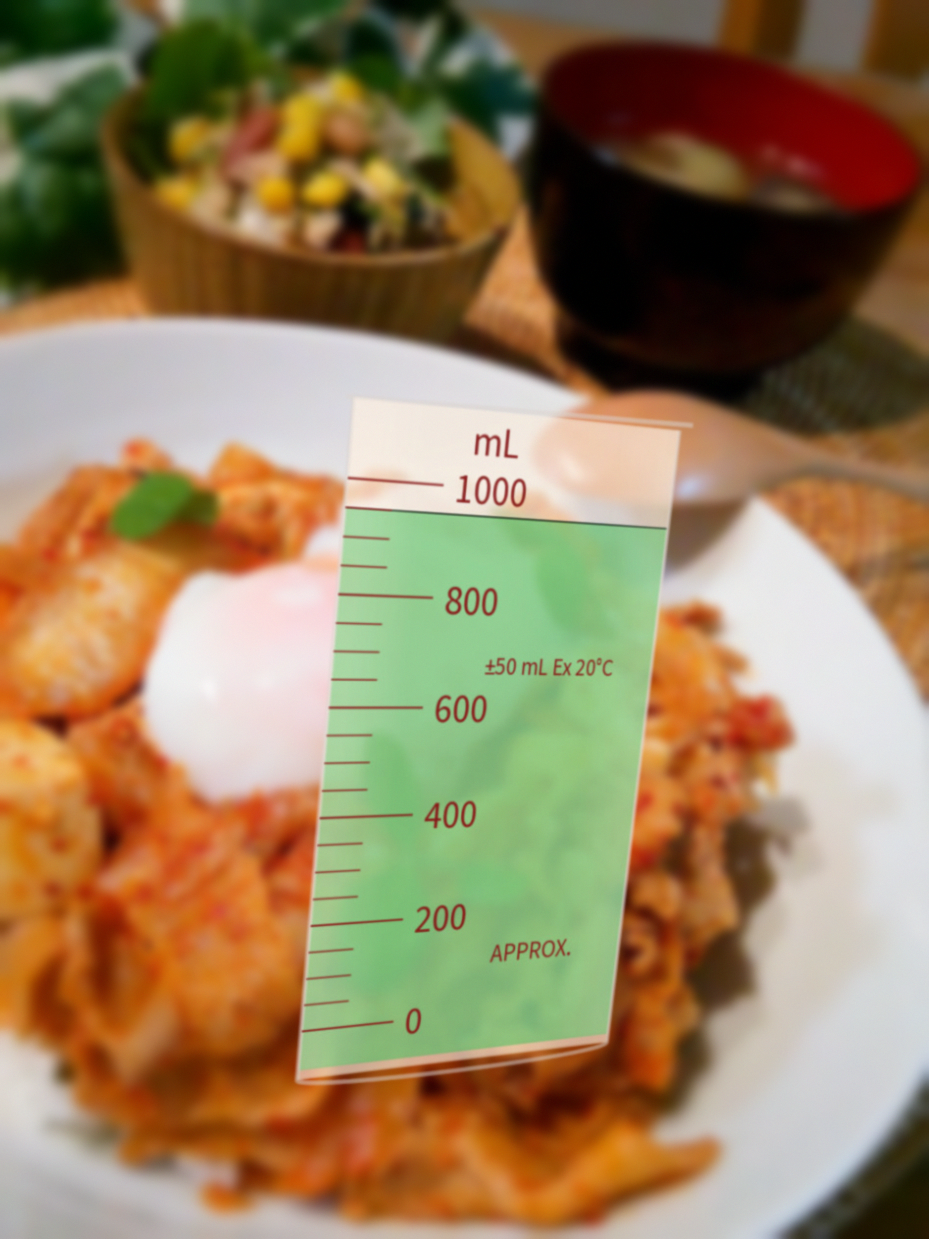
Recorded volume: mL 950
